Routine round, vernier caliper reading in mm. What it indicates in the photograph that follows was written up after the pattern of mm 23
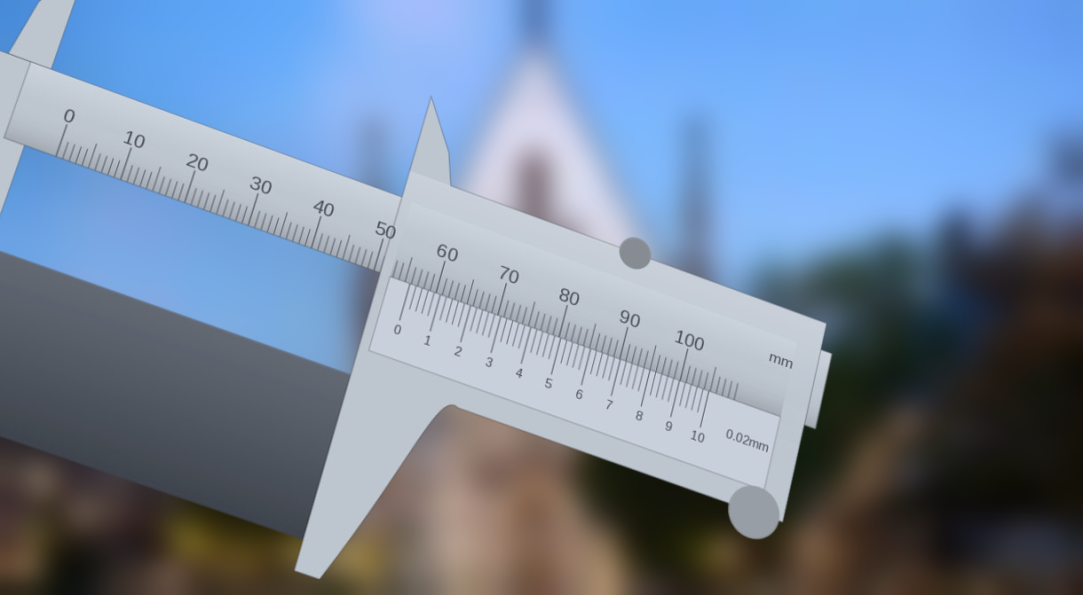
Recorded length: mm 55.8
